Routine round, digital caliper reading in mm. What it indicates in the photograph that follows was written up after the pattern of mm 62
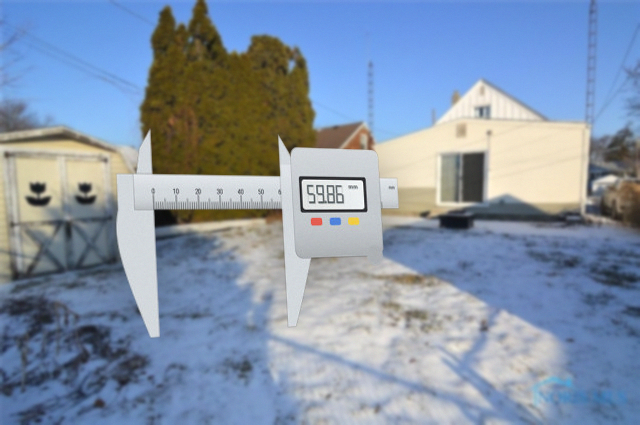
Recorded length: mm 59.86
